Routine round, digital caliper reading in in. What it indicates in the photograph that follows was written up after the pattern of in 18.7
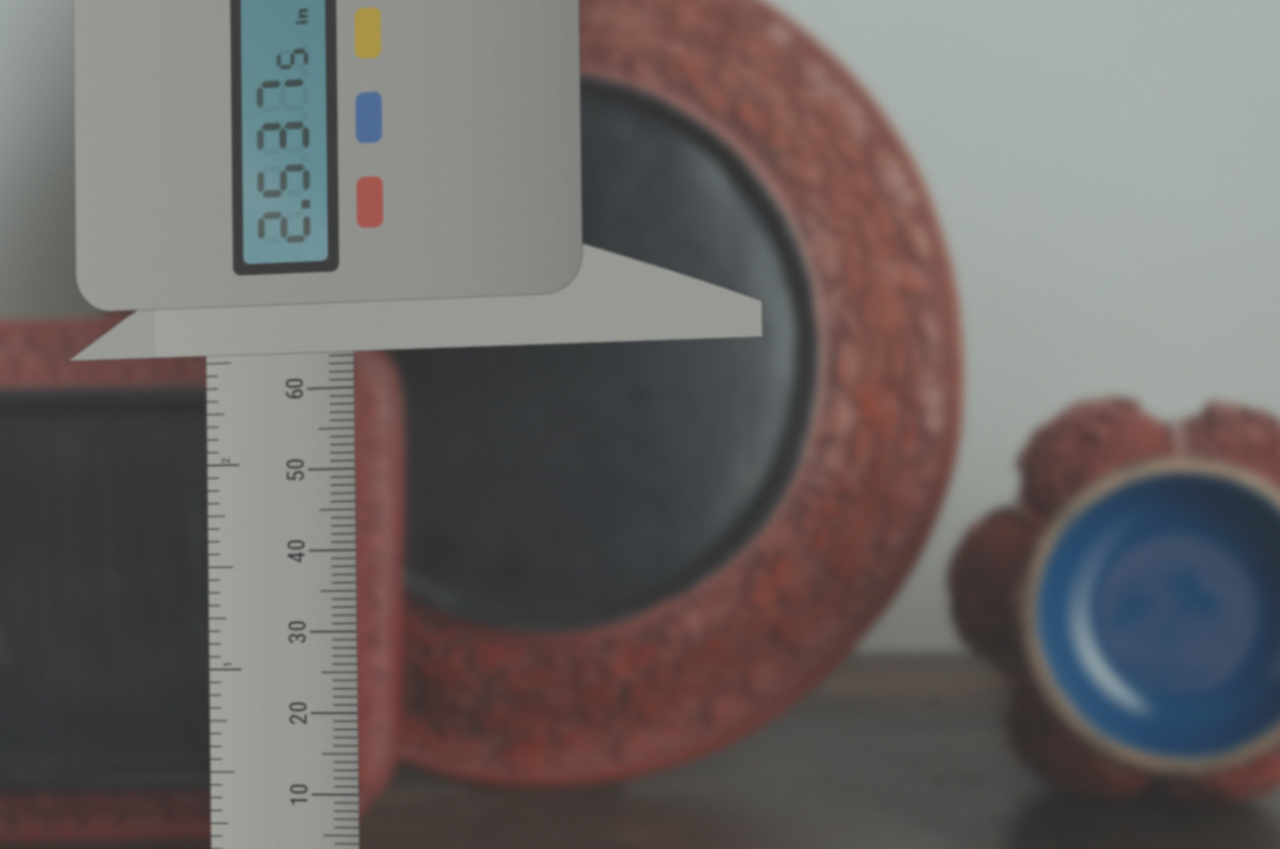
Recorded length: in 2.5375
